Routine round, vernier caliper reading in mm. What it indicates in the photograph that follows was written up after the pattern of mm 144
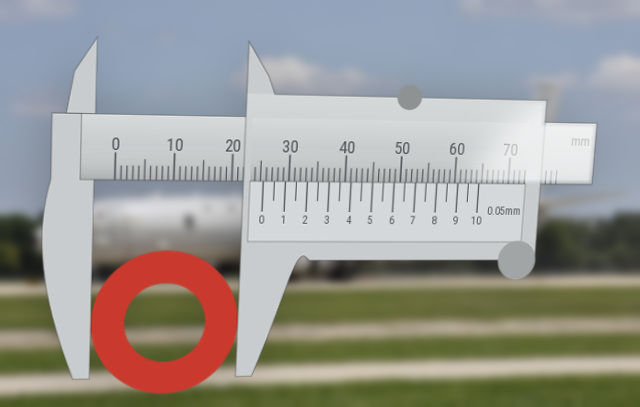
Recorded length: mm 25.5
